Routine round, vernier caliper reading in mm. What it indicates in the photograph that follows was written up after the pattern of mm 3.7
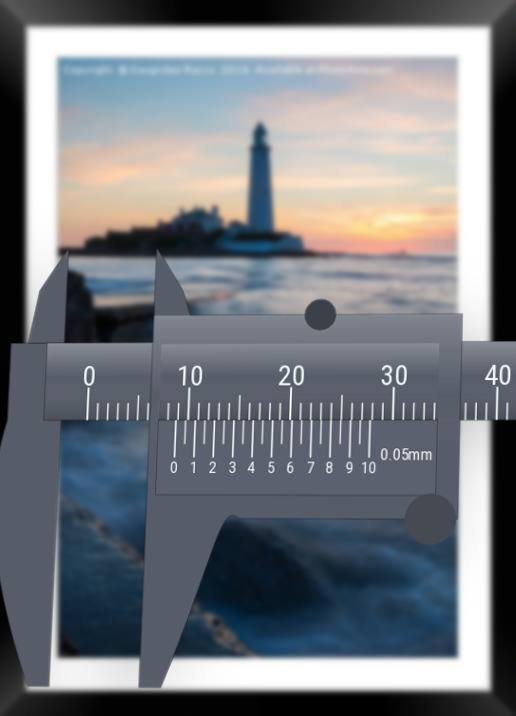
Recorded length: mm 8.8
